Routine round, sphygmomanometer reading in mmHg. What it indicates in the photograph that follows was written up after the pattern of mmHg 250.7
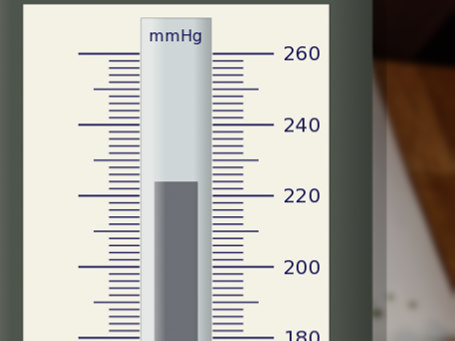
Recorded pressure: mmHg 224
